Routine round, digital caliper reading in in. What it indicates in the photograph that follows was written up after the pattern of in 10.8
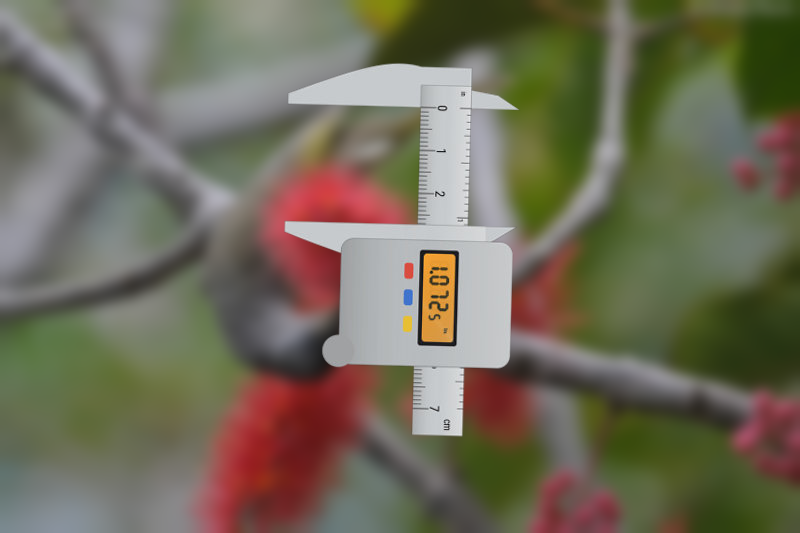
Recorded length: in 1.0725
